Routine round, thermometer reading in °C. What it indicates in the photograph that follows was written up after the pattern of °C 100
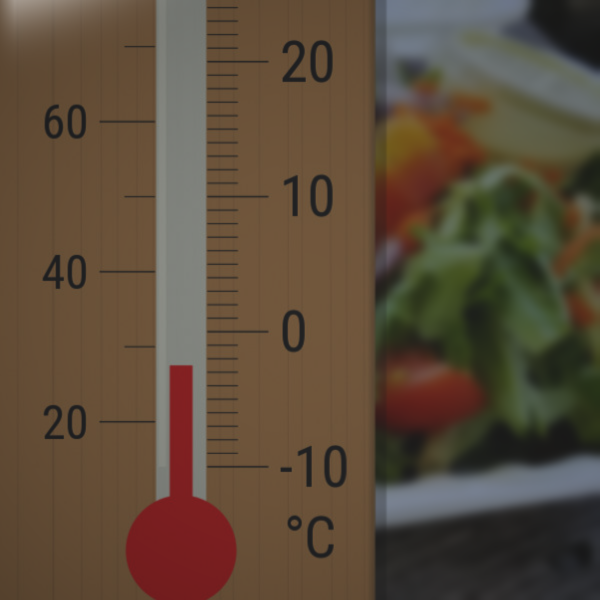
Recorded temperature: °C -2.5
